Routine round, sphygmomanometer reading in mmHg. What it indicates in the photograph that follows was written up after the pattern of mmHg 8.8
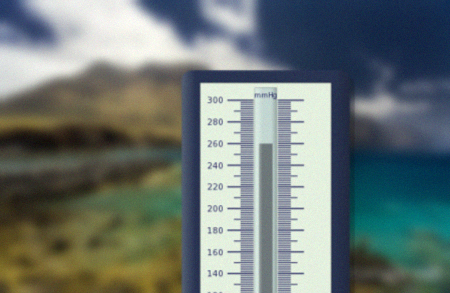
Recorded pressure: mmHg 260
